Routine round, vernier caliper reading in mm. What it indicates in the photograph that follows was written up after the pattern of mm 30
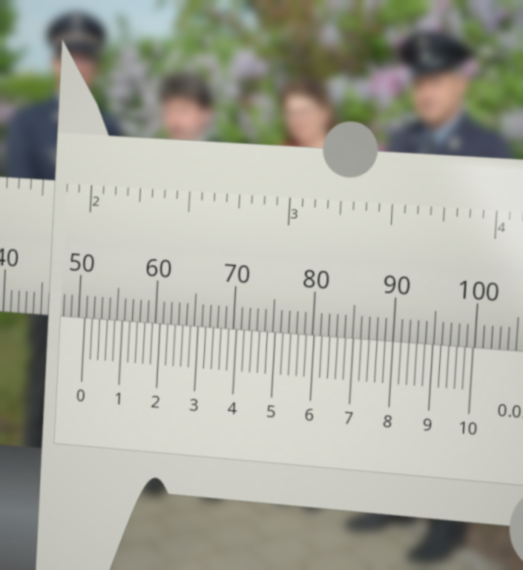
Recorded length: mm 50.8
